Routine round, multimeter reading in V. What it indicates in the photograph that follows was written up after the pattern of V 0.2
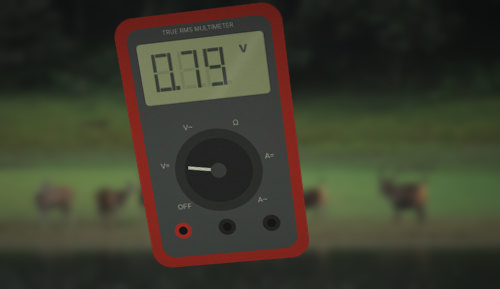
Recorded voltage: V 0.79
